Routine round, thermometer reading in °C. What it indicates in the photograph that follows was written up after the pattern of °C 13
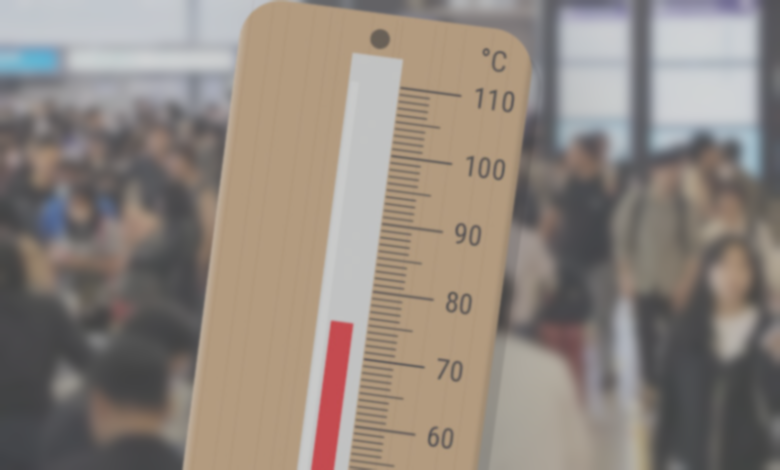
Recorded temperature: °C 75
